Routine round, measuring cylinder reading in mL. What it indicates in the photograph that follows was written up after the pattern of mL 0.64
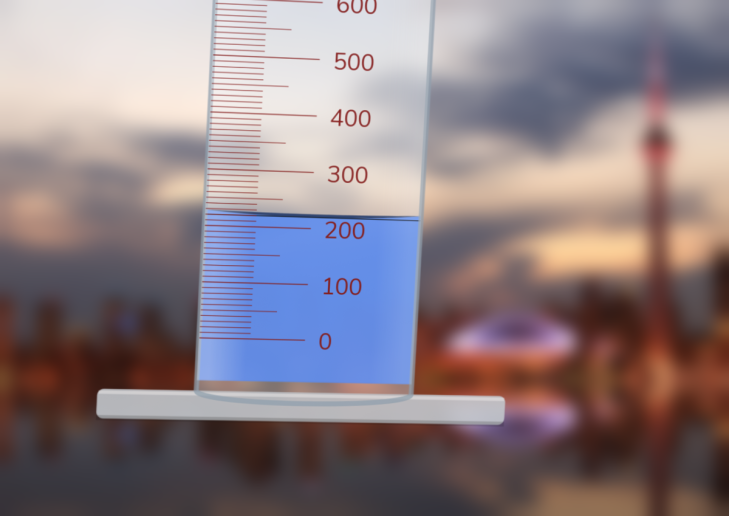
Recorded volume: mL 220
